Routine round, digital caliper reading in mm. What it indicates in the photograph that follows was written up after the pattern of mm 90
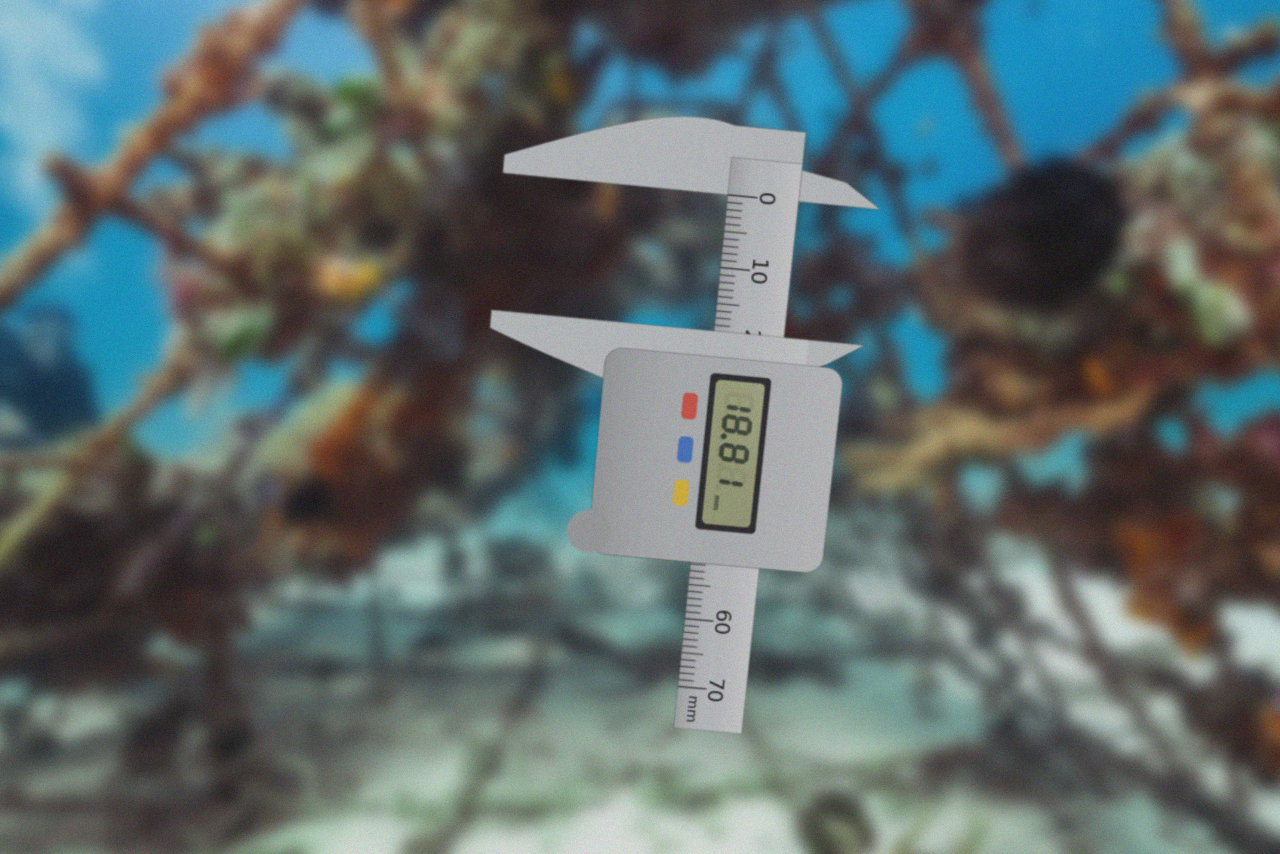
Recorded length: mm 18.81
